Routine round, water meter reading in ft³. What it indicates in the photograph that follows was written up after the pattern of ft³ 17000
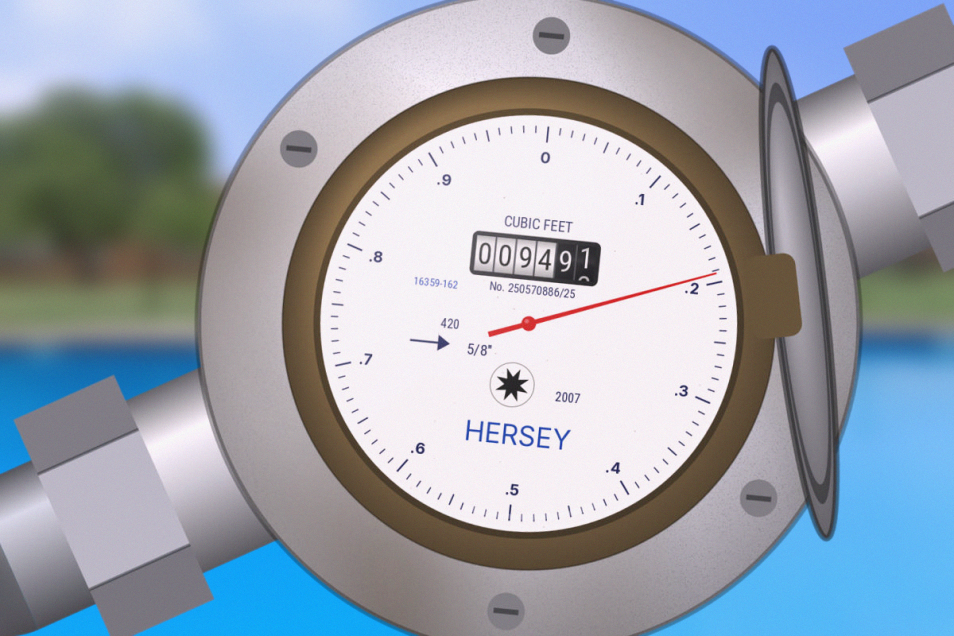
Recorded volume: ft³ 9491.19
